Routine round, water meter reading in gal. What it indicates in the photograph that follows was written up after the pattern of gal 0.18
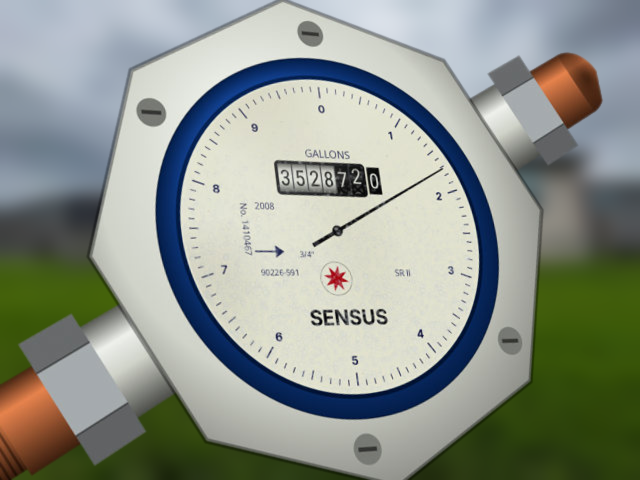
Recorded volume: gal 3528721.7
